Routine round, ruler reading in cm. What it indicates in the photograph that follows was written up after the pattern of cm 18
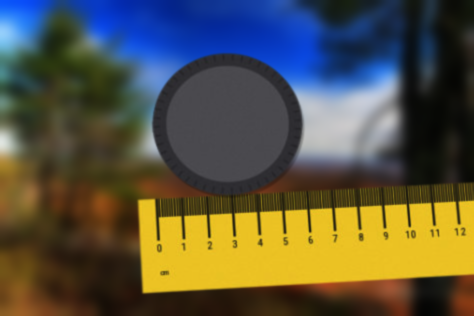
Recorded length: cm 6
